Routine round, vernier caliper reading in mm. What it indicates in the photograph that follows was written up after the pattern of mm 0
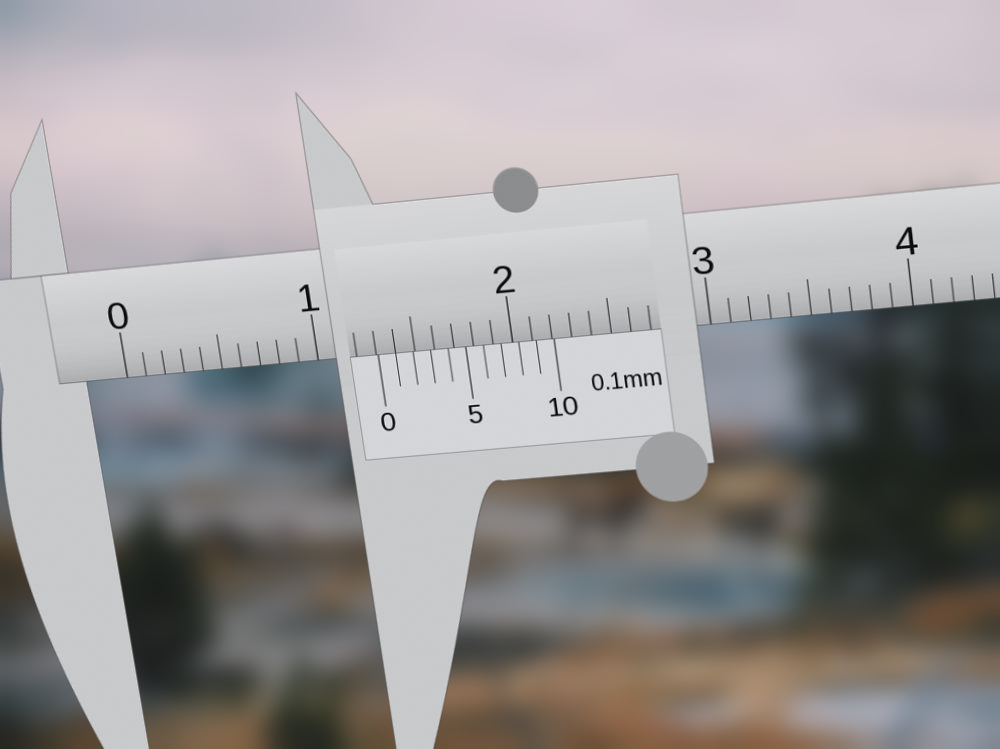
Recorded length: mm 13.1
